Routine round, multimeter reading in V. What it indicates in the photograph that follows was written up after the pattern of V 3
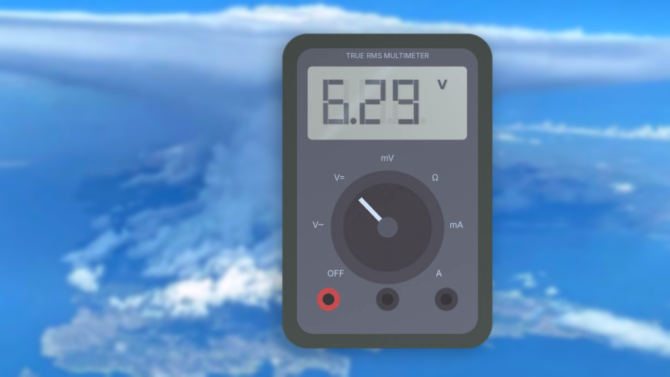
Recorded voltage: V 6.29
